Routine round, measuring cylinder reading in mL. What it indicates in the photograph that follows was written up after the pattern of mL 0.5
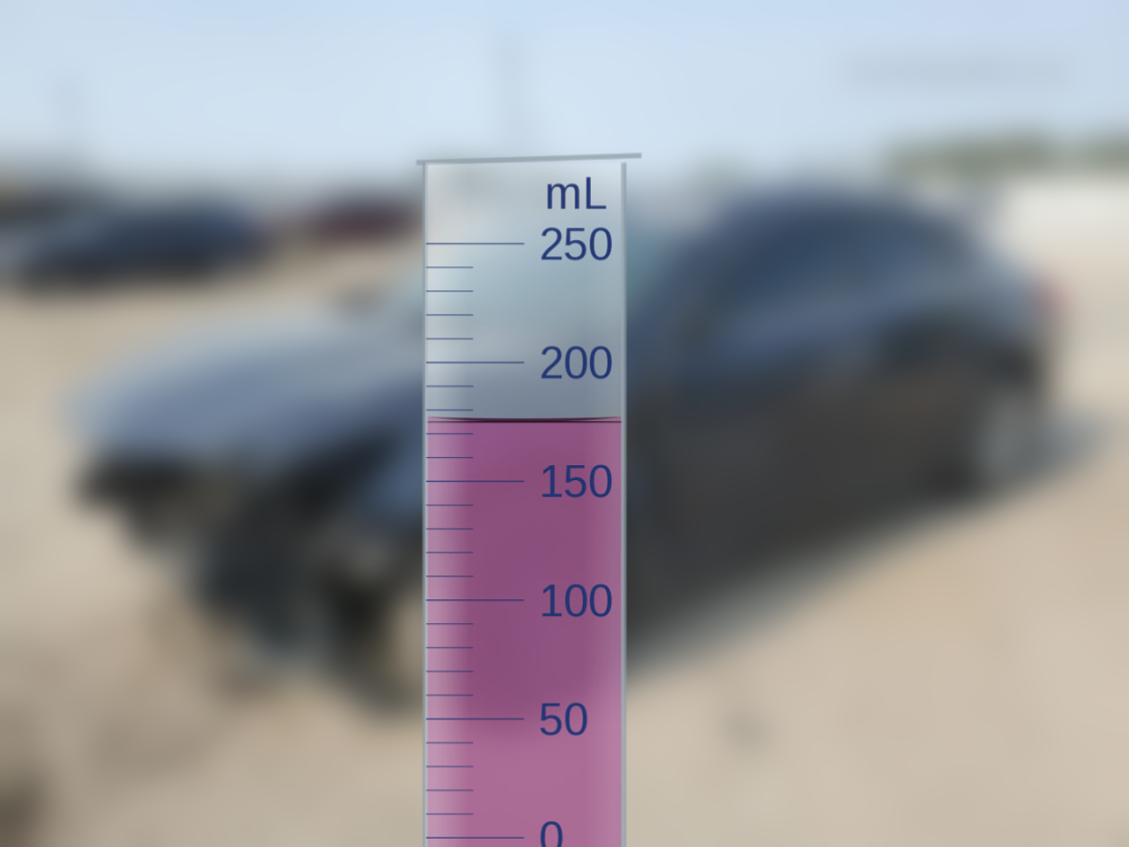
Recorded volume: mL 175
